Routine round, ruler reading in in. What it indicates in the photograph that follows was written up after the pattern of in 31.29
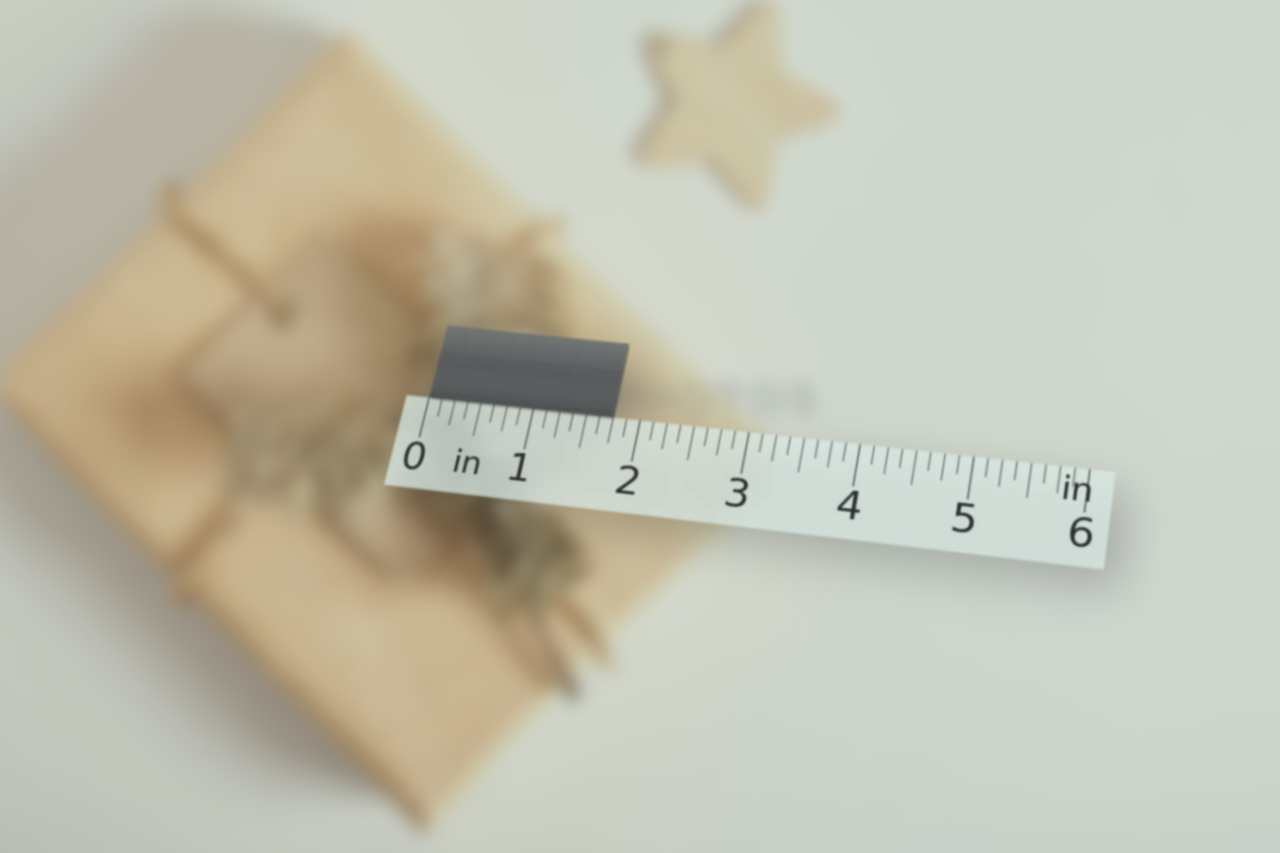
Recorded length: in 1.75
